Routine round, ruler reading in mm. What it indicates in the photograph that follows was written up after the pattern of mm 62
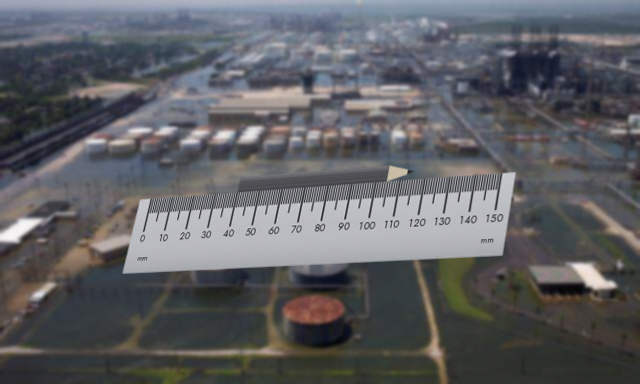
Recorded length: mm 75
